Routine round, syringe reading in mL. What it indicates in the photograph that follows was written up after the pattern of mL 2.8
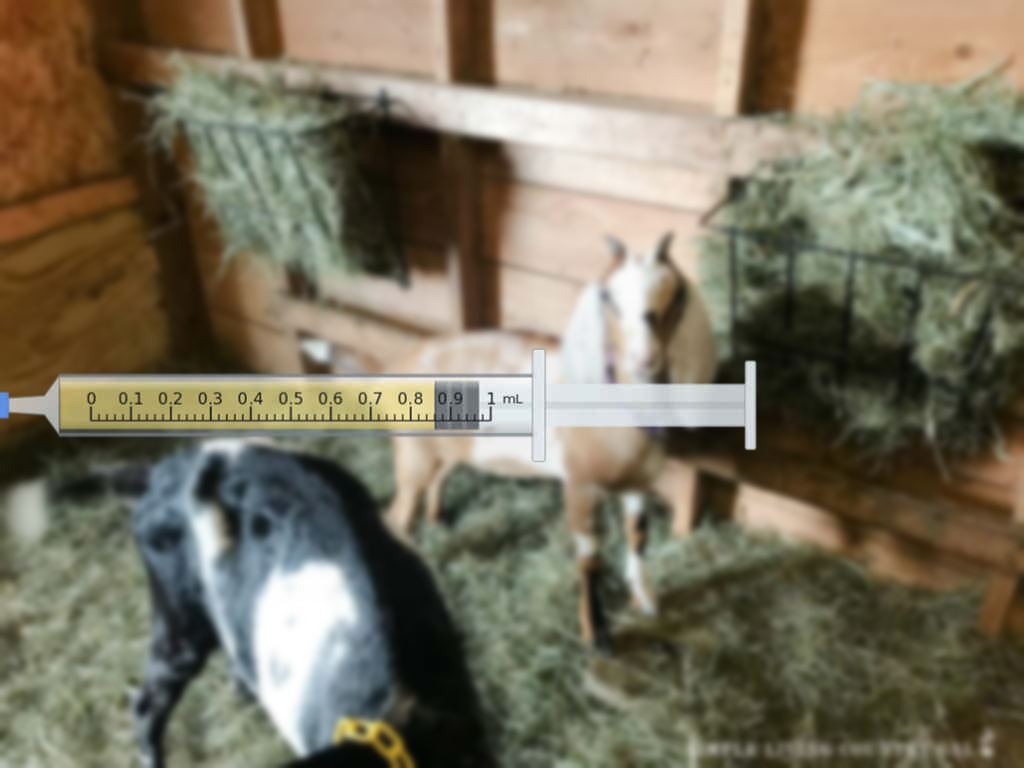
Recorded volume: mL 0.86
